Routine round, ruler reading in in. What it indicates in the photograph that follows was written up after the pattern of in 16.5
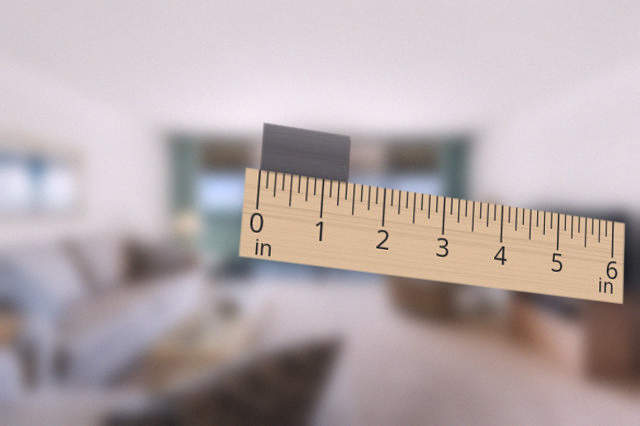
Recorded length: in 1.375
